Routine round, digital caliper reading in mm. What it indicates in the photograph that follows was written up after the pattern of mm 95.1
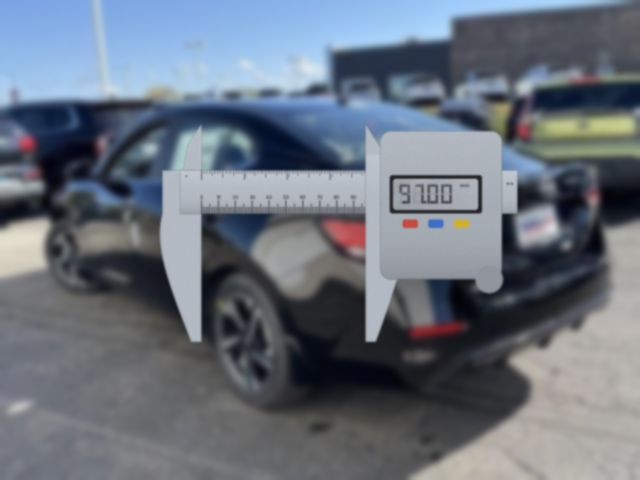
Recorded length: mm 97.00
